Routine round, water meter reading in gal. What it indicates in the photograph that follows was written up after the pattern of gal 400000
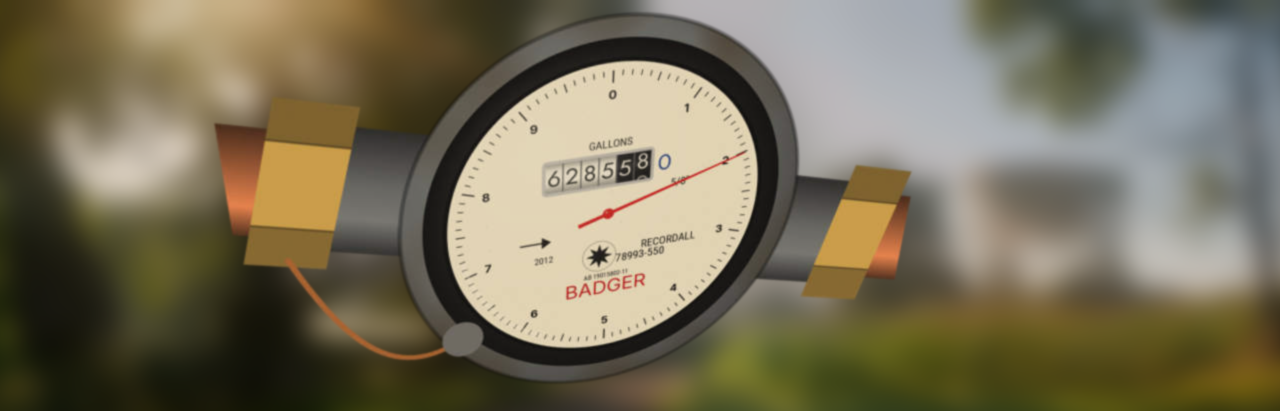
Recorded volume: gal 6285582.0
